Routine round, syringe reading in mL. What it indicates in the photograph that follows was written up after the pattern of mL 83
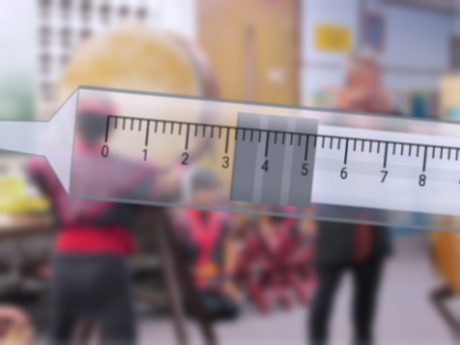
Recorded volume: mL 3.2
